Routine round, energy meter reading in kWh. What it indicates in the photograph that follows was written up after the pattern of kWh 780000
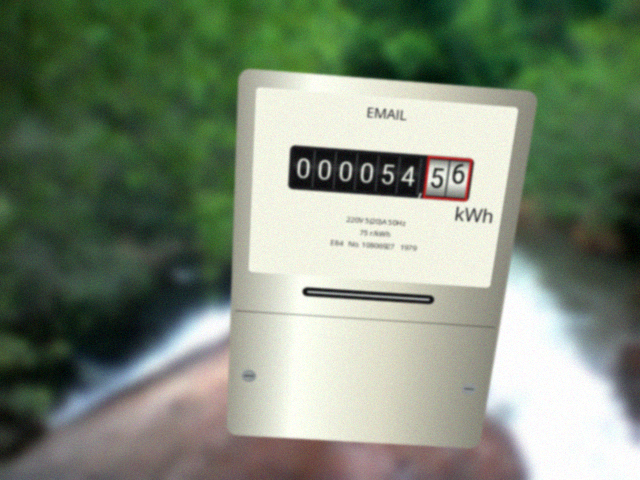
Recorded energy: kWh 54.56
